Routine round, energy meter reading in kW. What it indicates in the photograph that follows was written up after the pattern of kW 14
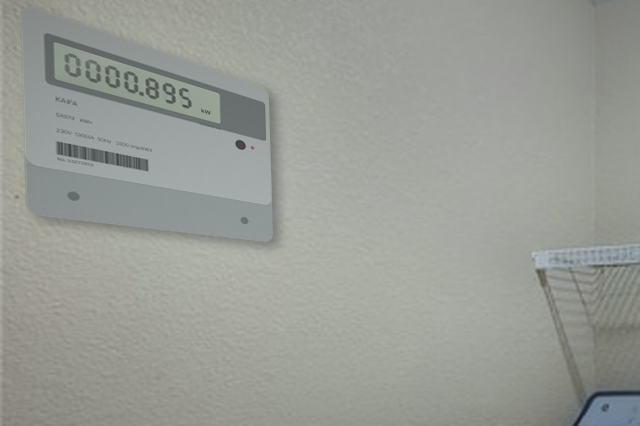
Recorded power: kW 0.895
